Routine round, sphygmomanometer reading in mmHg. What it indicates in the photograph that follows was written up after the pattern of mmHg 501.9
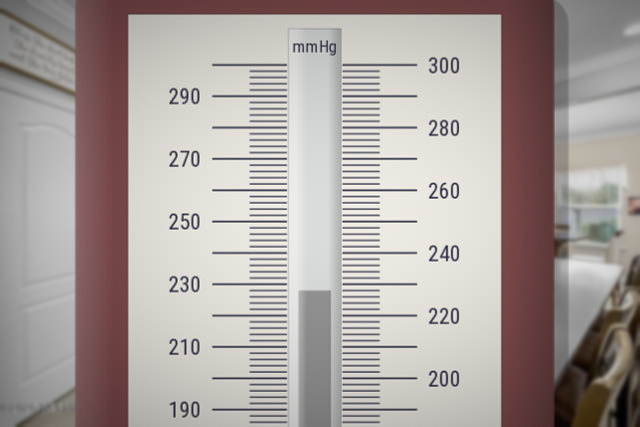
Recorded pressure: mmHg 228
